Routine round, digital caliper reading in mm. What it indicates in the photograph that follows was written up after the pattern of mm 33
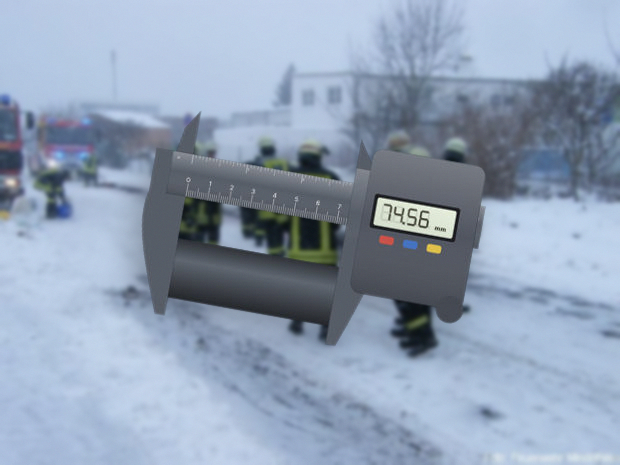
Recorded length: mm 74.56
